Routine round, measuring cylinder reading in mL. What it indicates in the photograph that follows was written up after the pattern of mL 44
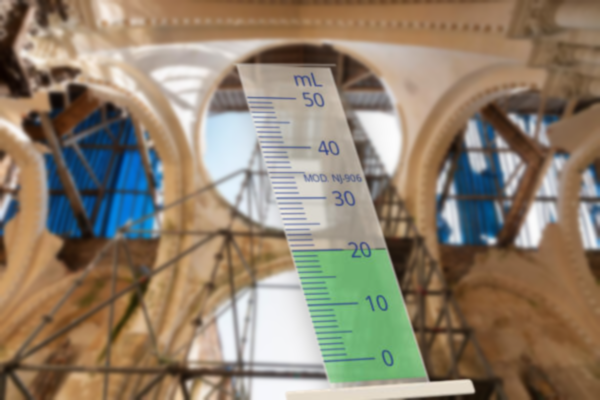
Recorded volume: mL 20
